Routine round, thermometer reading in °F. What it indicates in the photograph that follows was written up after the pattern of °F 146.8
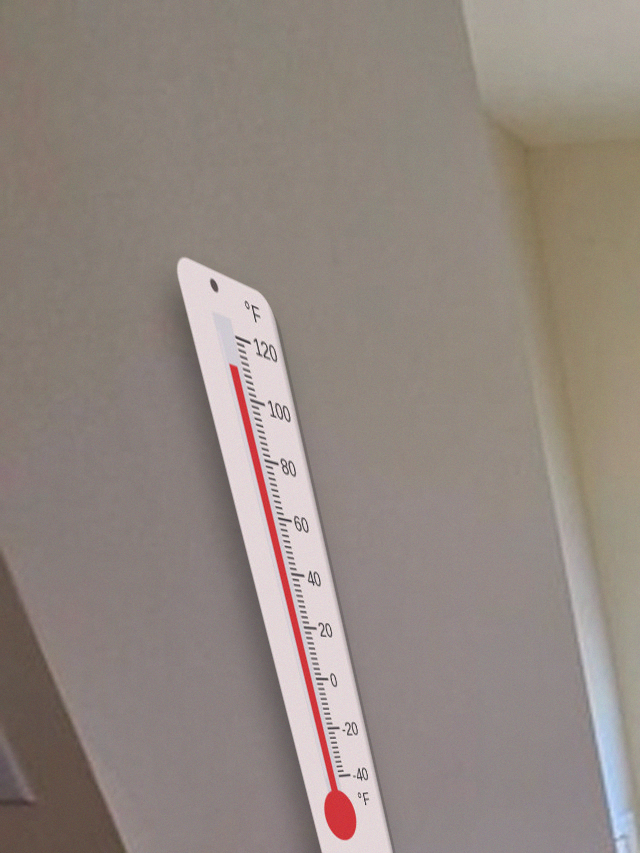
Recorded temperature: °F 110
